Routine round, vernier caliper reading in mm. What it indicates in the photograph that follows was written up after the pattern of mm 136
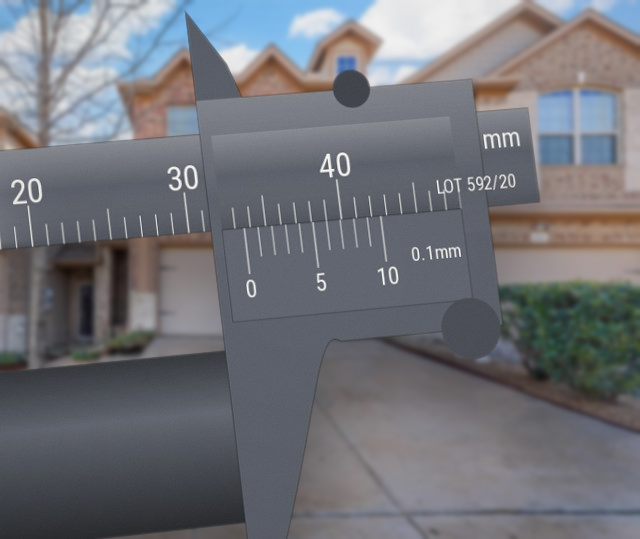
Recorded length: mm 33.6
